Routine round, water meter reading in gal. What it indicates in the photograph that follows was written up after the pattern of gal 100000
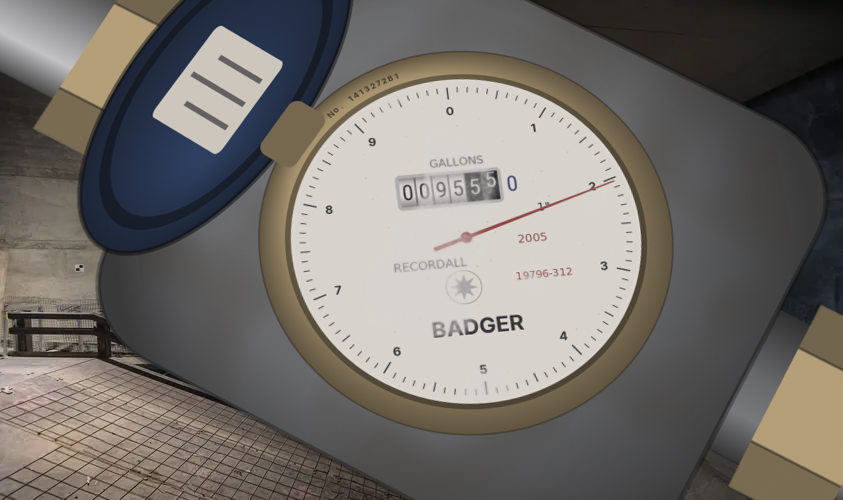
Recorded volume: gal 95552.0
